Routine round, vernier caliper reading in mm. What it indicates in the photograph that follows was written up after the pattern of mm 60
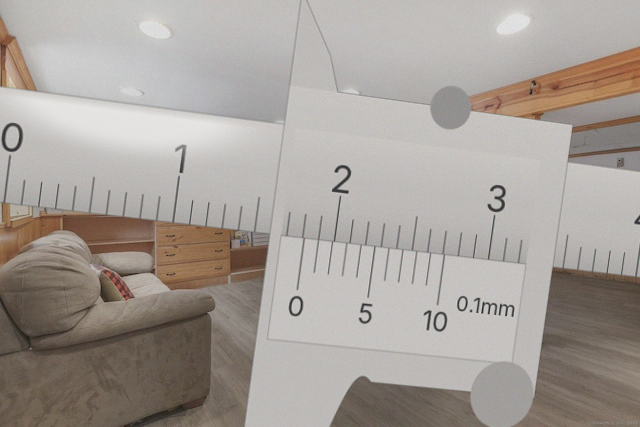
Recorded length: mm 18.1
